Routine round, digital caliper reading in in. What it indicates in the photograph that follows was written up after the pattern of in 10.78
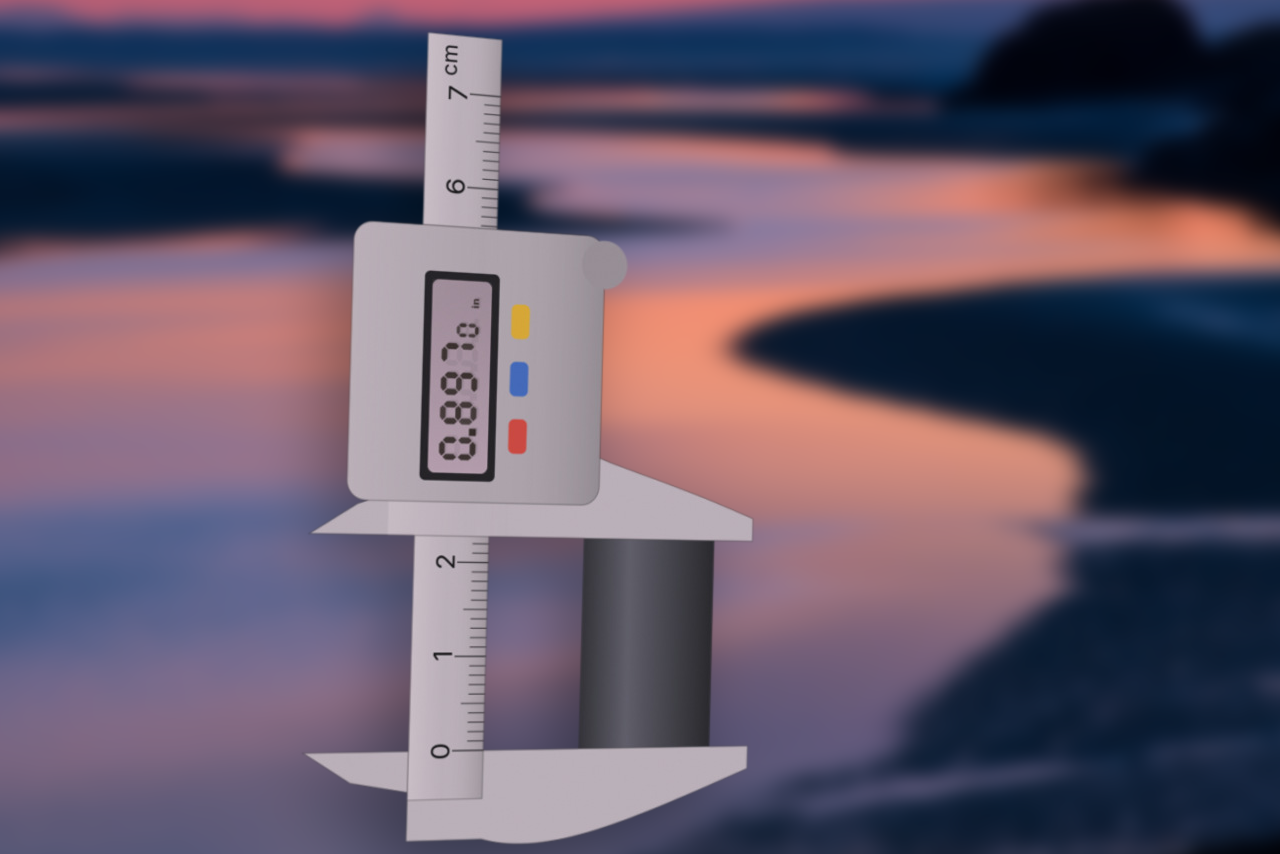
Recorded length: in 0.8970
